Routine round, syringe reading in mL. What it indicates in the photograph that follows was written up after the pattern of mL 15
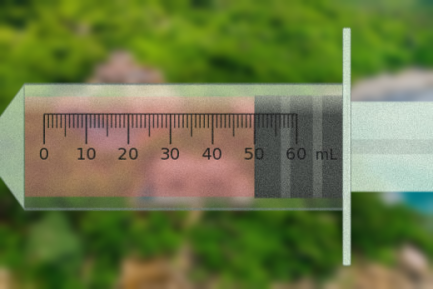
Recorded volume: mL 50
